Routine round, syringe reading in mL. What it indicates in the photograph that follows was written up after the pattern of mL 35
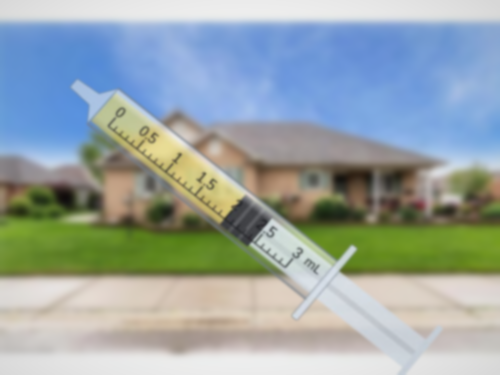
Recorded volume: mL 2
